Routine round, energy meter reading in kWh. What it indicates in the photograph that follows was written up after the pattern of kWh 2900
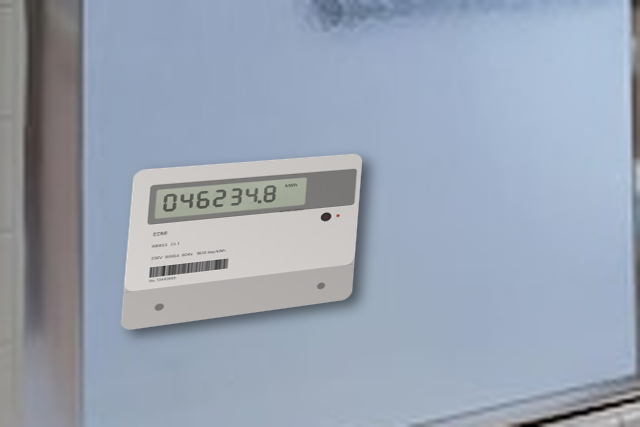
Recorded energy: kWh 46234.8
